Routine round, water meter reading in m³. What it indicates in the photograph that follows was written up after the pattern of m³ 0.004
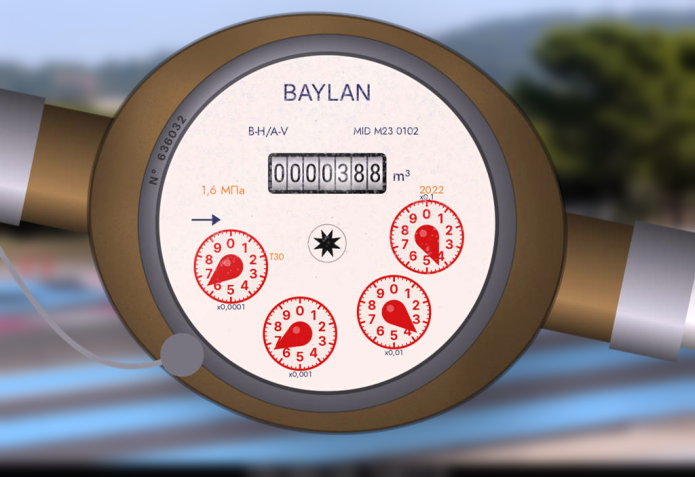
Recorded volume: m³ 388.4366
